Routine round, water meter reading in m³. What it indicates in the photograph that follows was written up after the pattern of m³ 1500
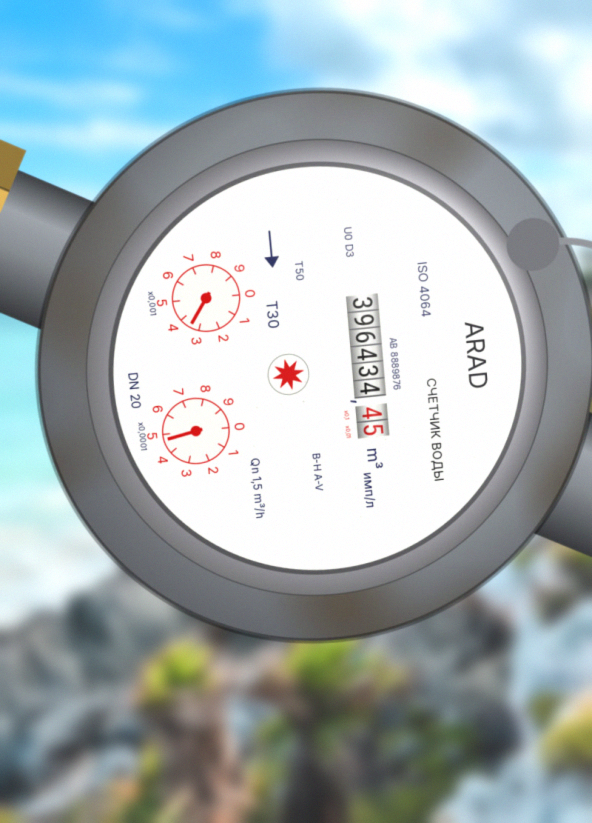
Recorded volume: m³ 396434.4534
